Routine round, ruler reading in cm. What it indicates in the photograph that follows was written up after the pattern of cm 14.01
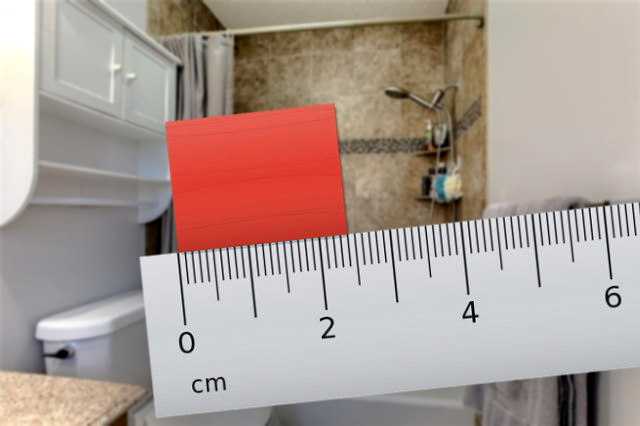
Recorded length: cm 2.4
